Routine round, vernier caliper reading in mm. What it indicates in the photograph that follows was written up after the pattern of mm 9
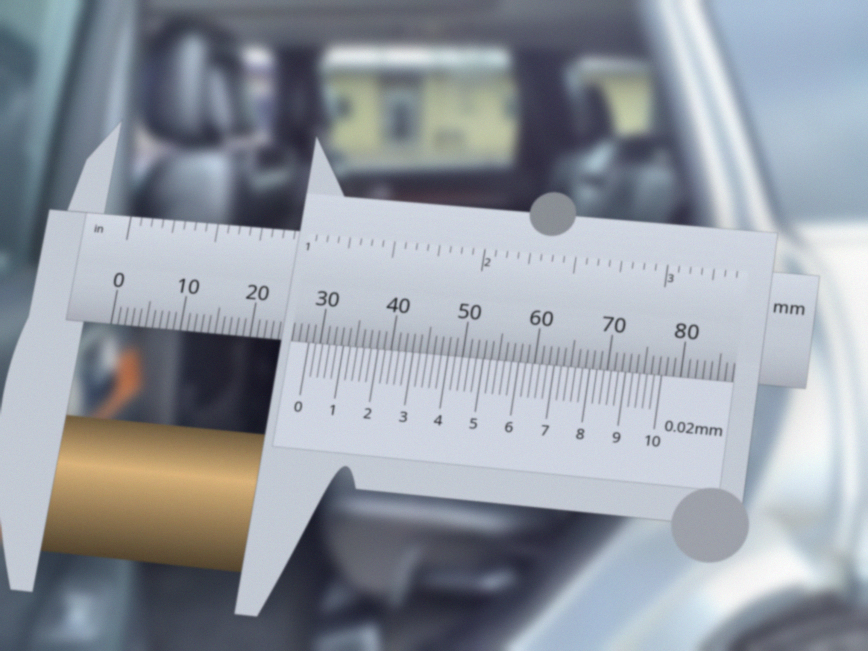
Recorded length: mm 28.4
